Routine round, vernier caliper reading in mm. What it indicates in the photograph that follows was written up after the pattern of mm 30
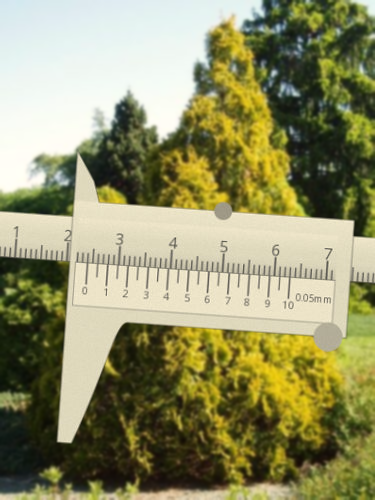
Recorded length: mm 24.0
